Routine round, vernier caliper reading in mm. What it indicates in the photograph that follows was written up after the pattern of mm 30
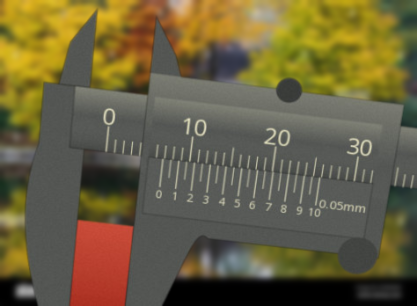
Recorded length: mm 6.8
